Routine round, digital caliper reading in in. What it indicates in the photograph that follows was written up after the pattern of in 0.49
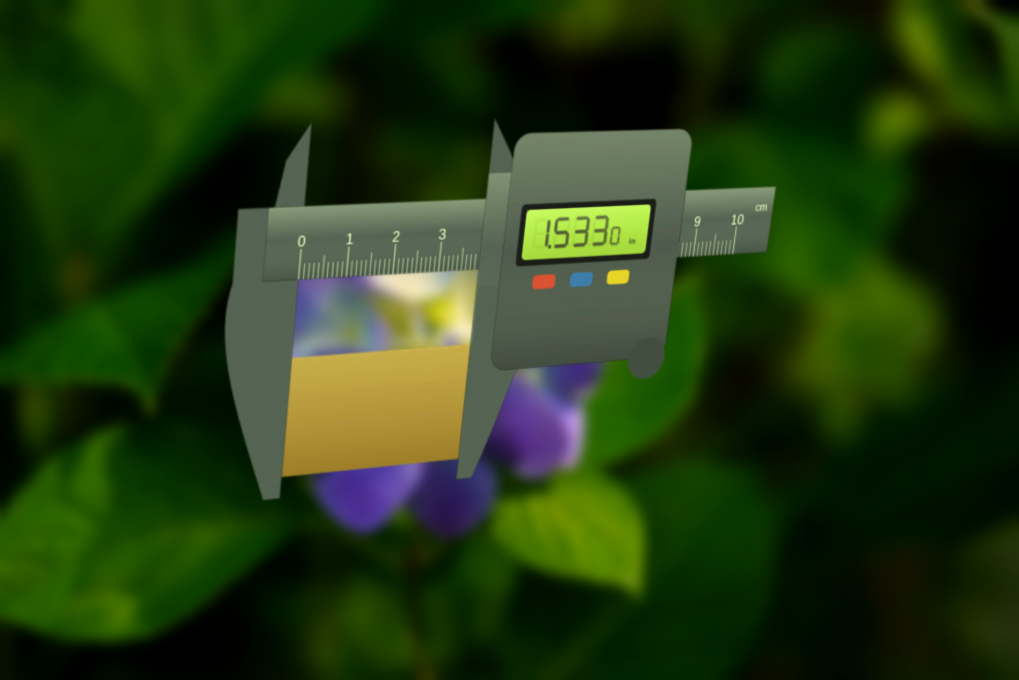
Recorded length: in 1.5330
